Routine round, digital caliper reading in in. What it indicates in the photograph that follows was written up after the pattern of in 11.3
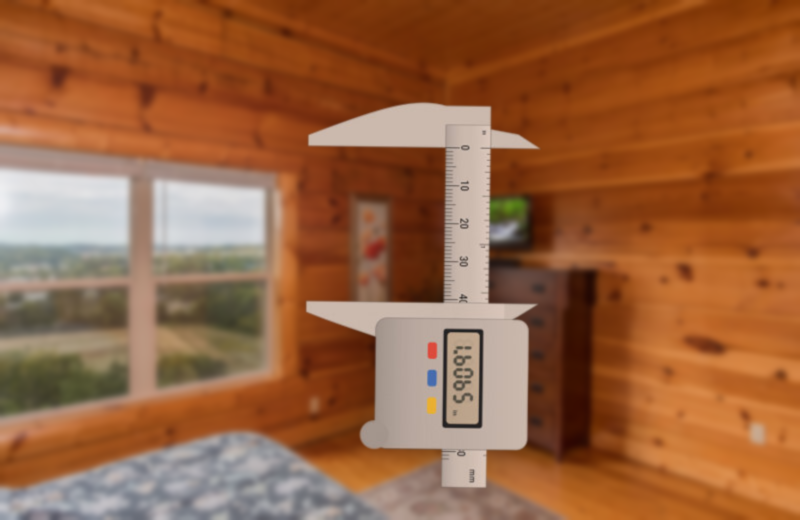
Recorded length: in 1.6065
